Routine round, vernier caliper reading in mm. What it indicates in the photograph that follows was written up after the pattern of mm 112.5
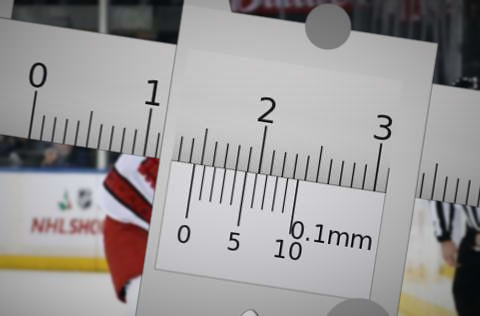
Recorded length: mm 14.4
